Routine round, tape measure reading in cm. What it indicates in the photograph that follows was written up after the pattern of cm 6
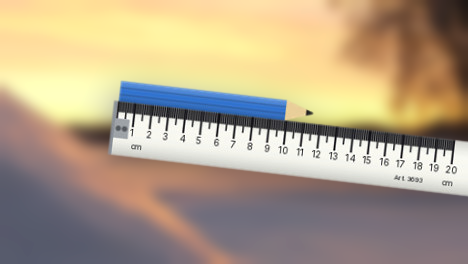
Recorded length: cm 11.5
